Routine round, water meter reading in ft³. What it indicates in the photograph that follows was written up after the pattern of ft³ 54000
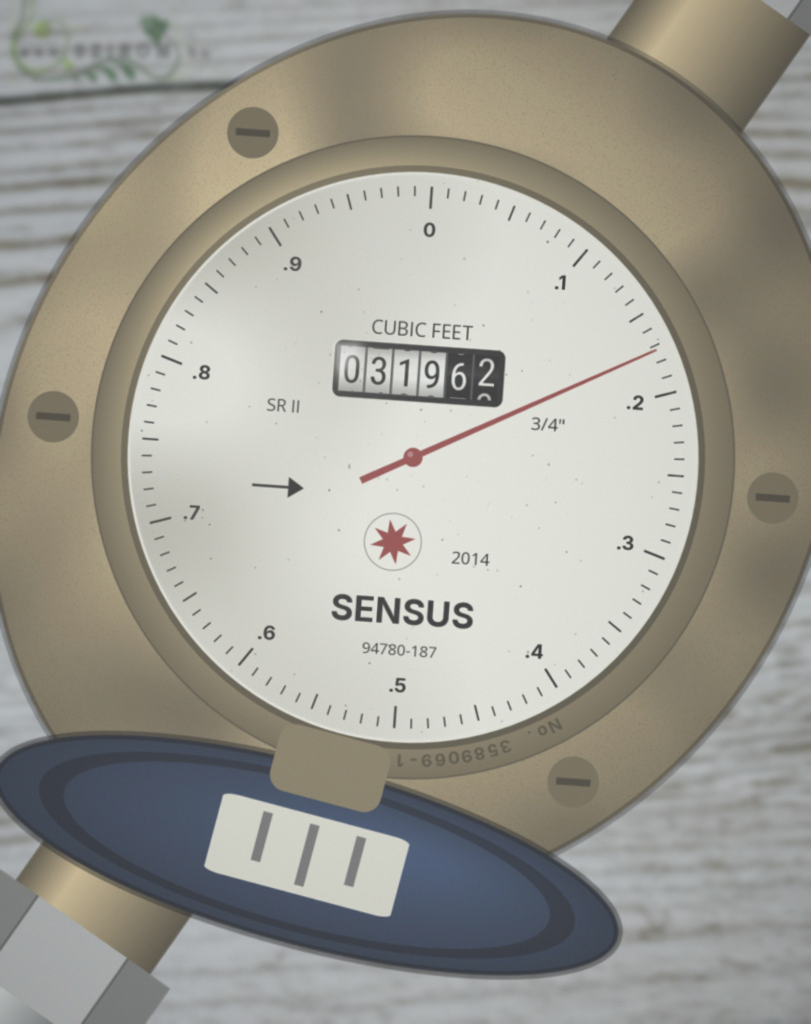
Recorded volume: ft³ 31962.17
